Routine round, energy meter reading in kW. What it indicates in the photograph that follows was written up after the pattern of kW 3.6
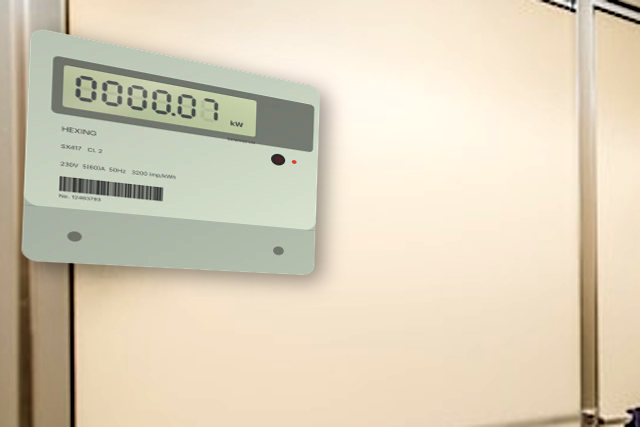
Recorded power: kW 0.07
